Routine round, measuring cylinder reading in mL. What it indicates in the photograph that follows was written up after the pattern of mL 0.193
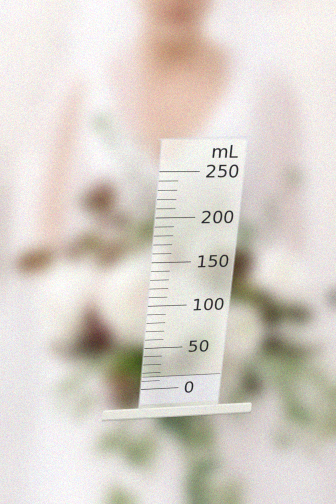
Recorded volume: mL 15
